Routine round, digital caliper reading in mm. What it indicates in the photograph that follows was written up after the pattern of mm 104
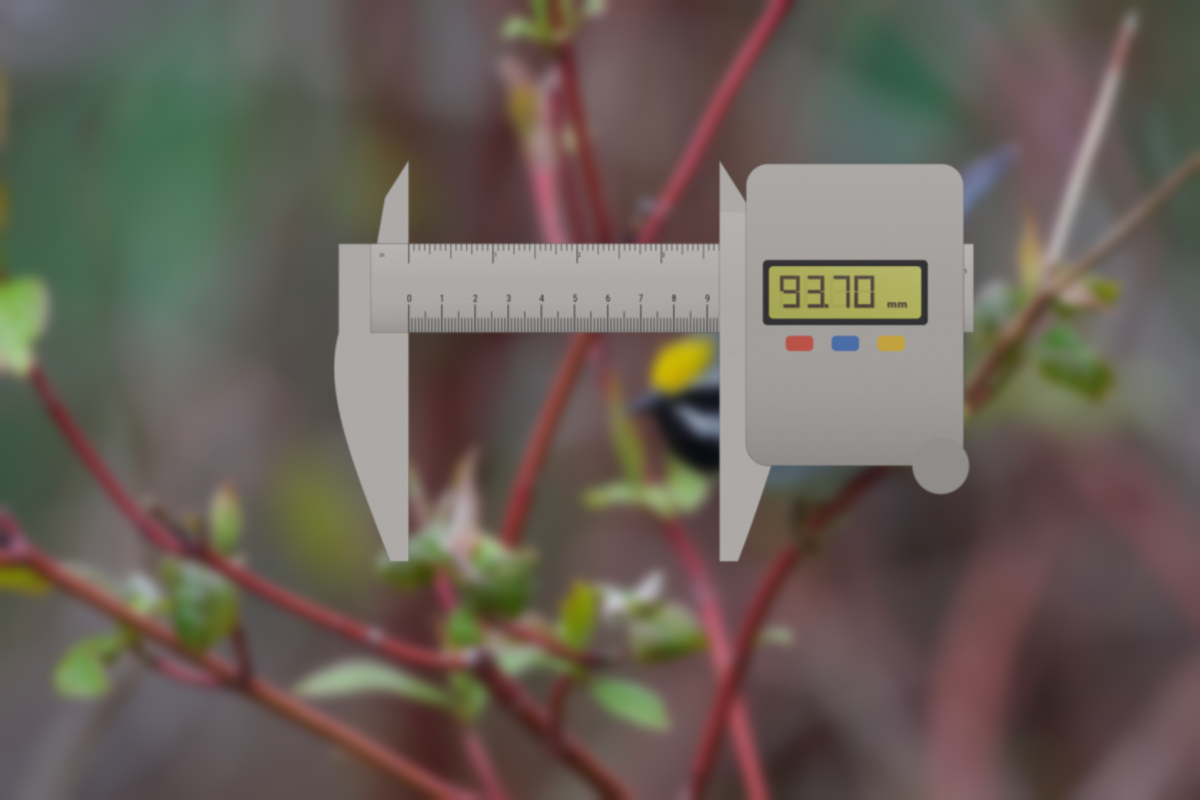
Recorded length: mm 93.70
